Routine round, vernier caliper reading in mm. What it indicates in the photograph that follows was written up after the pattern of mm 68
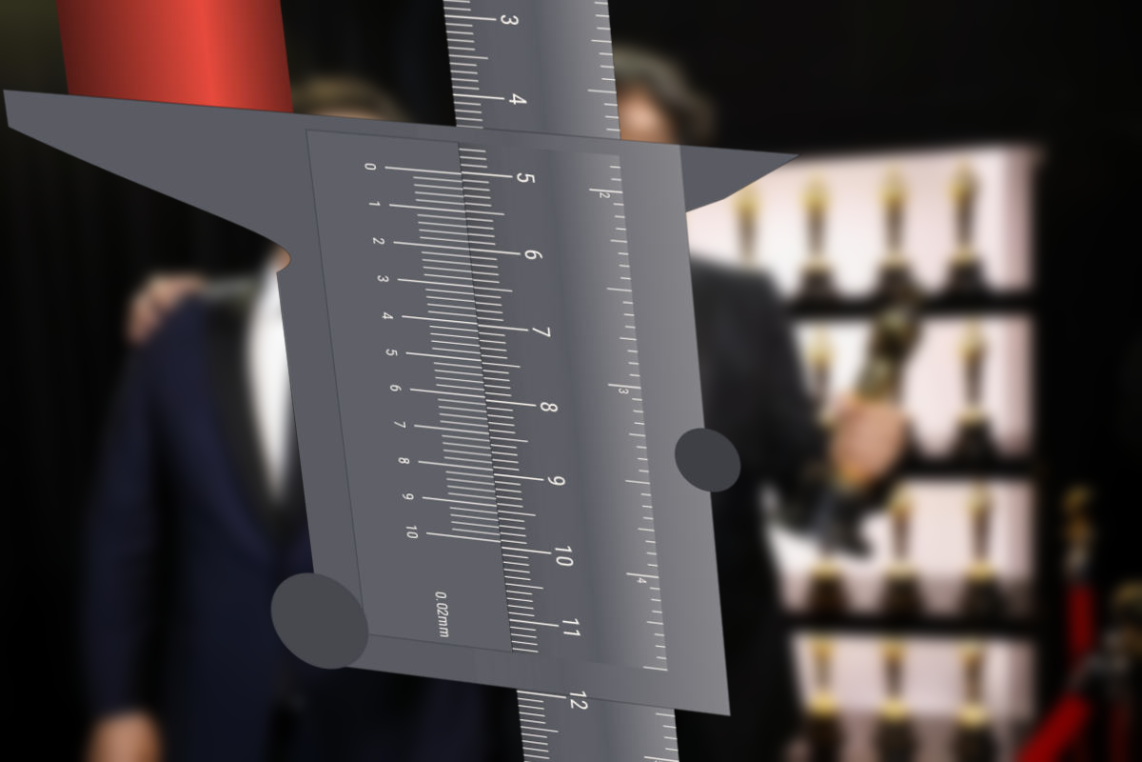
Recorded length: mm 50.2
